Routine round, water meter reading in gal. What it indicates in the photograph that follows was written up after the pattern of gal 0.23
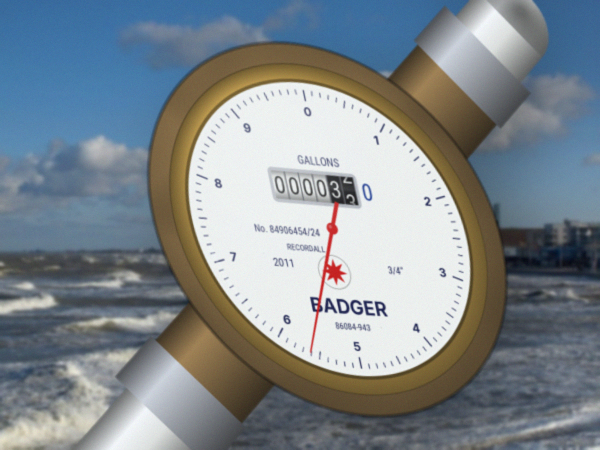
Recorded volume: gal 325.6
